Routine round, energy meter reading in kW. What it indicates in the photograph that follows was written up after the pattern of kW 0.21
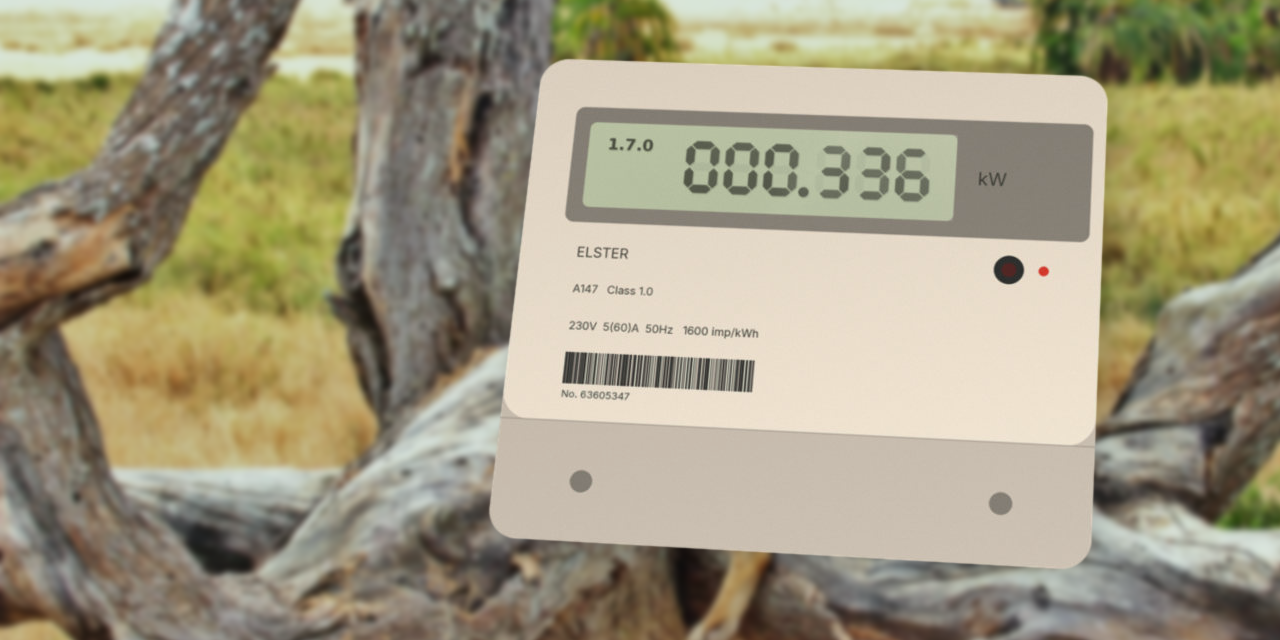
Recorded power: kW 0.336
